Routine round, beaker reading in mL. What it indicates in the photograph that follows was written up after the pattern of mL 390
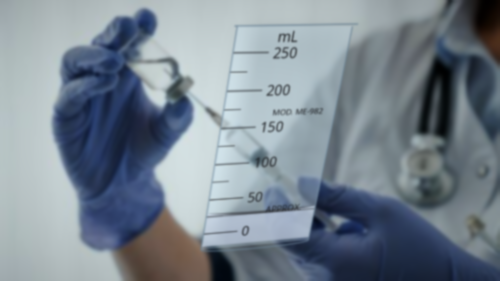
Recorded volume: mL 25
